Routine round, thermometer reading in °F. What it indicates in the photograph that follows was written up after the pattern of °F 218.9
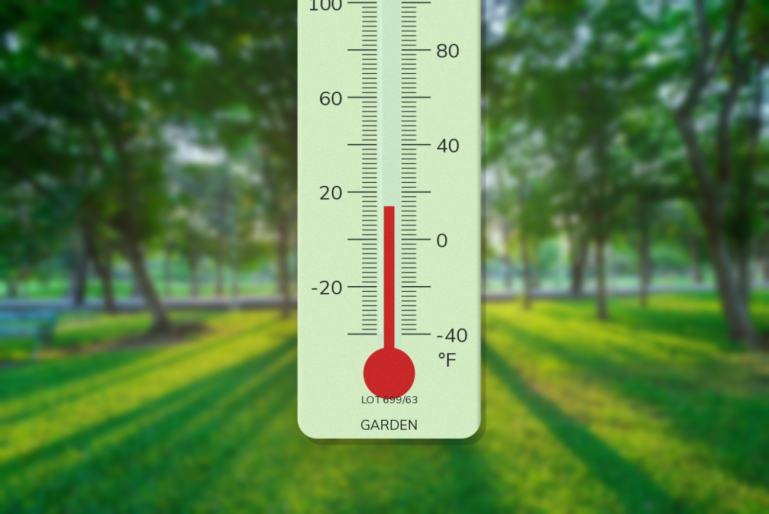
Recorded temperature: °F 14
